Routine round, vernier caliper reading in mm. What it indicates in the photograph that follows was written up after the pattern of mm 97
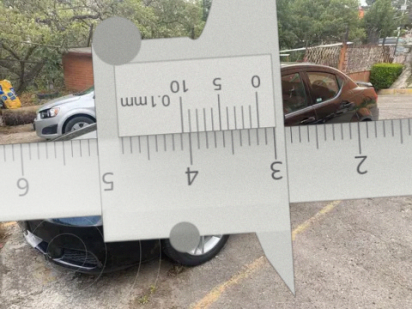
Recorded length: mm 31.8
